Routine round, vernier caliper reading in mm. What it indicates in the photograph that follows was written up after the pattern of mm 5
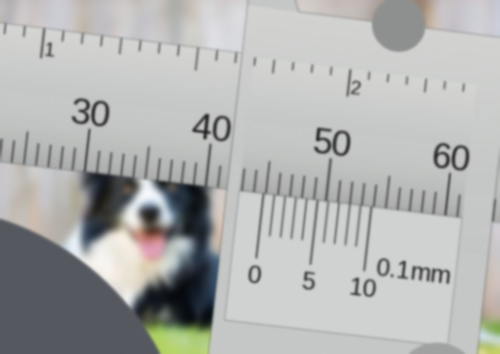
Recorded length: mm 44.8
